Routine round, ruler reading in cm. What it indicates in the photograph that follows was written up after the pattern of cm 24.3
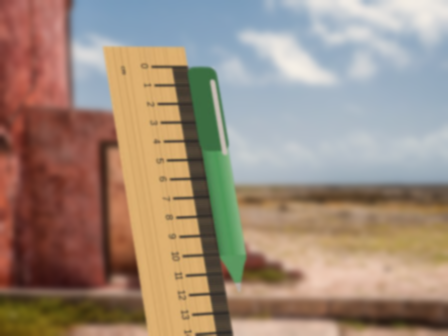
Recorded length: cm 12
